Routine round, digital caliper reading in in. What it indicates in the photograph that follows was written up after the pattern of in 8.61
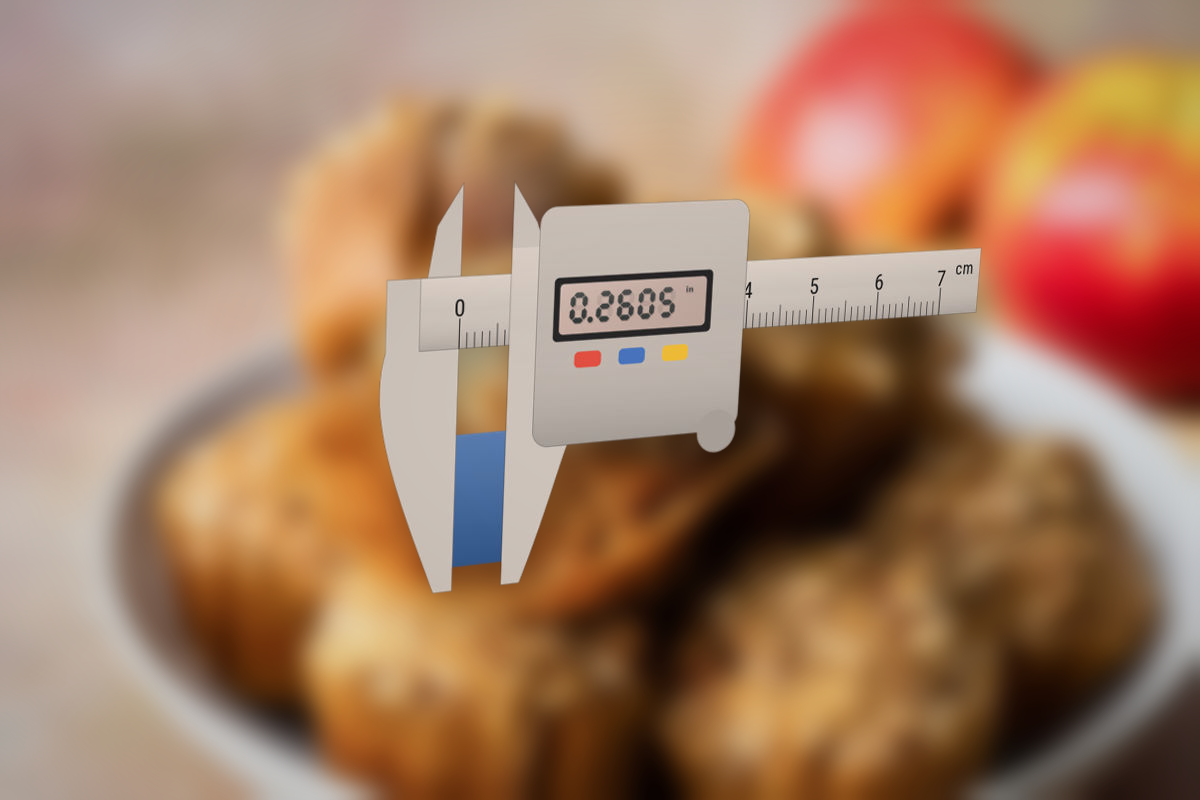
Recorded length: in 0.2605
